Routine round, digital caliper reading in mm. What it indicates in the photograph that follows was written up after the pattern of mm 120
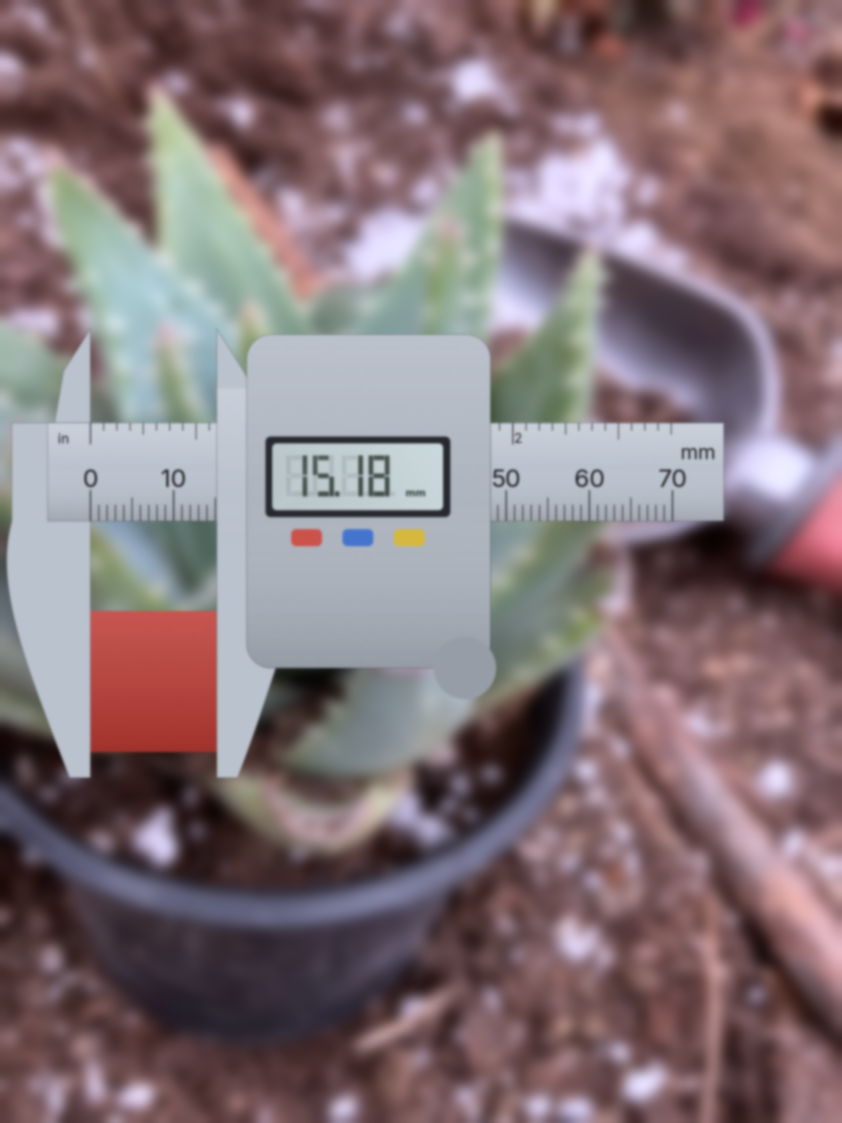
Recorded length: mm 15.18
